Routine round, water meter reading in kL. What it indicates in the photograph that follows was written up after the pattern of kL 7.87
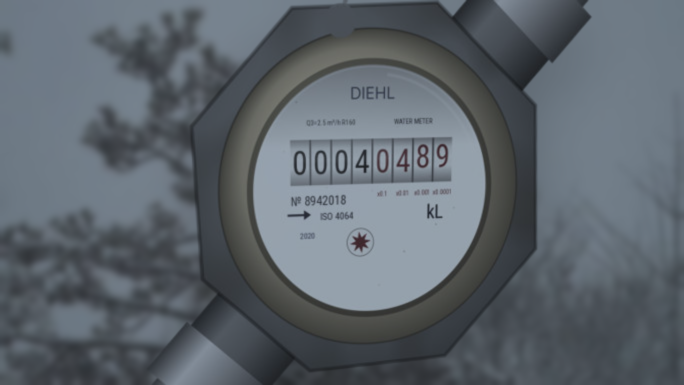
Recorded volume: kL 4.0489
